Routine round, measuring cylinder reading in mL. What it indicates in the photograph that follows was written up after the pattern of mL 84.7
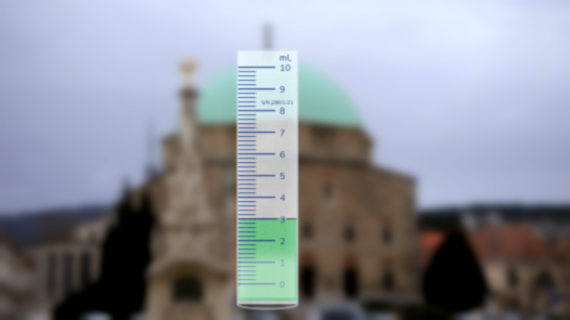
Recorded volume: mL 3
